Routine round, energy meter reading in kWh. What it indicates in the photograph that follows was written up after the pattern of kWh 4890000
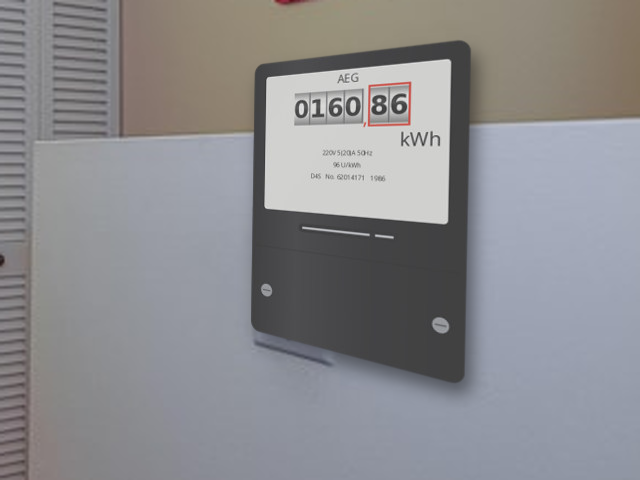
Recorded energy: kWh 160.86
